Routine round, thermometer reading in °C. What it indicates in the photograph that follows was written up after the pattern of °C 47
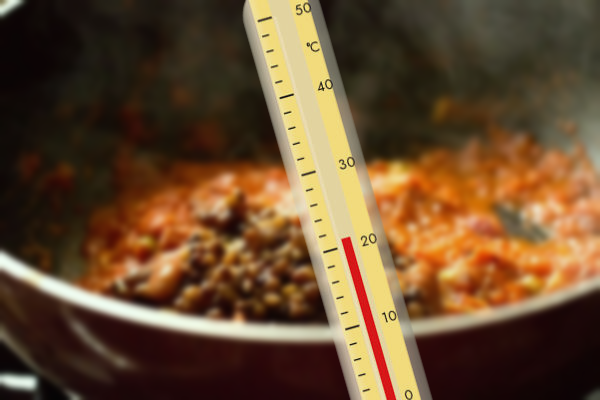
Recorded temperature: °C 21
